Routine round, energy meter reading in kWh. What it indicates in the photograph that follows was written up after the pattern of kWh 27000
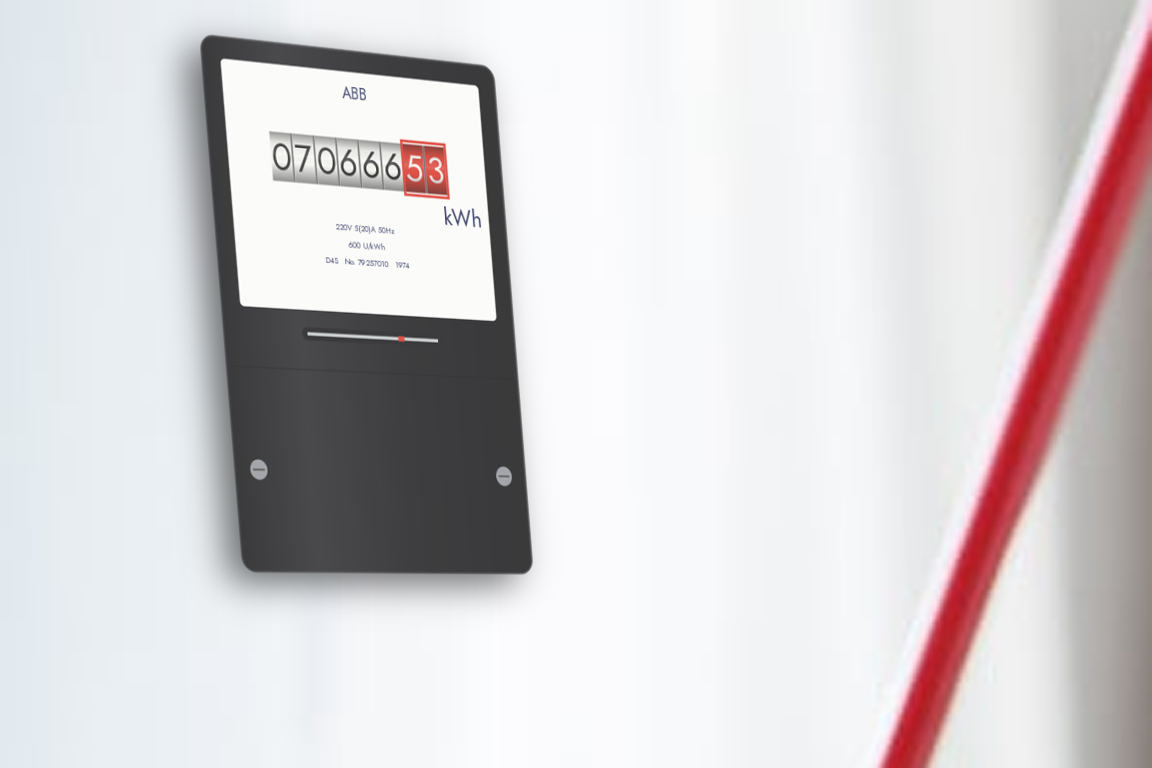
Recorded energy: kWh 70666.53
